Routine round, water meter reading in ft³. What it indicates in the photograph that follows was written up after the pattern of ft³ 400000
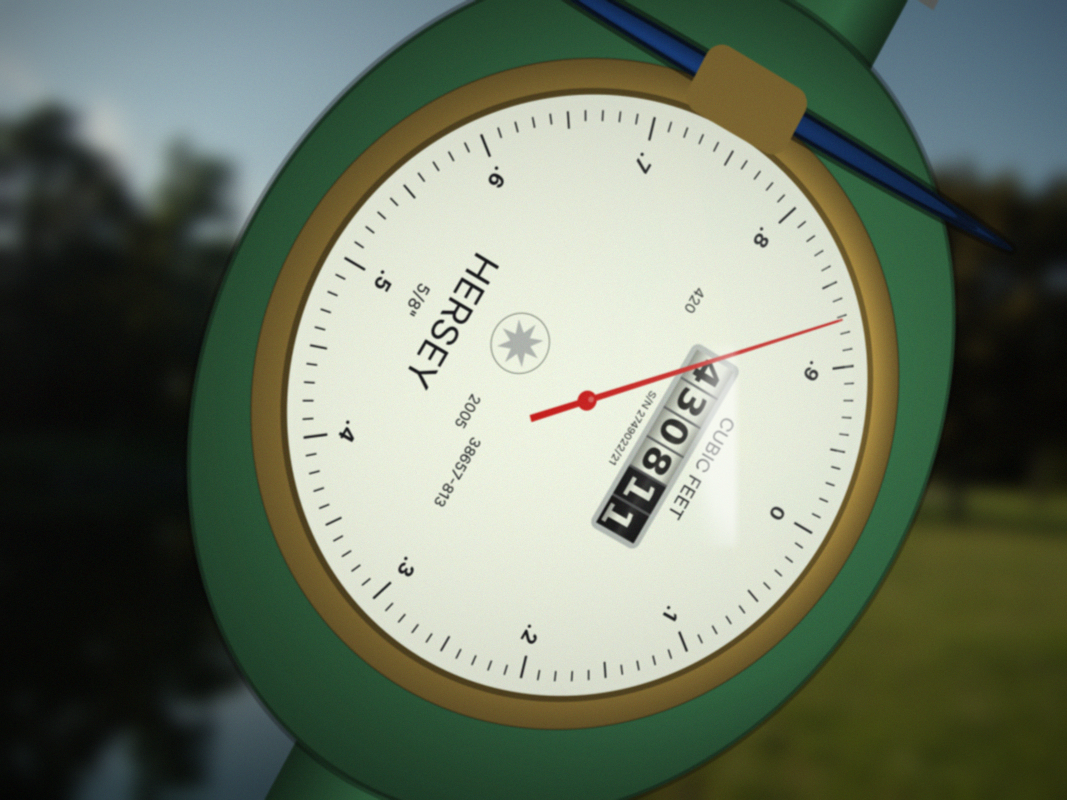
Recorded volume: ft³ 430810.87
